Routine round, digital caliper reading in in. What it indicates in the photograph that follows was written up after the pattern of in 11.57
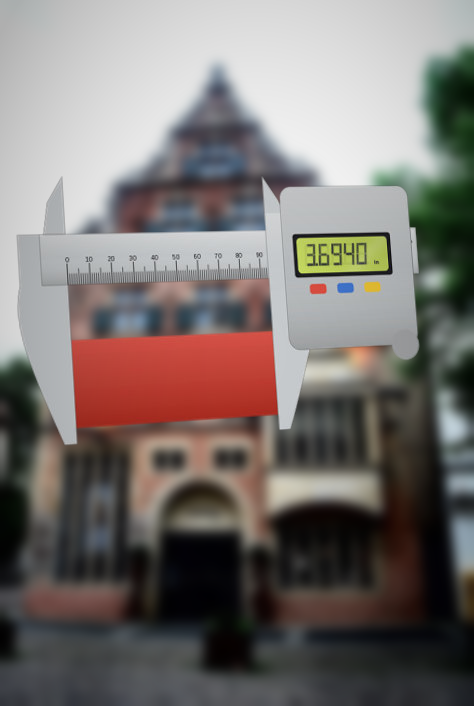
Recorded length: in 3.6940
